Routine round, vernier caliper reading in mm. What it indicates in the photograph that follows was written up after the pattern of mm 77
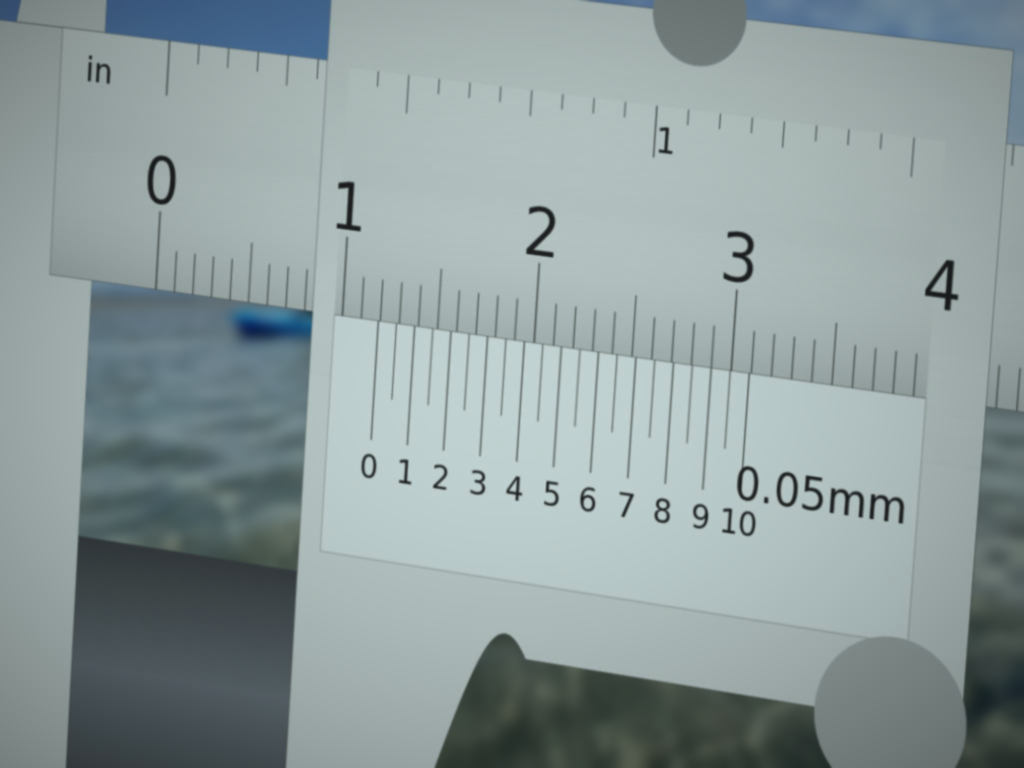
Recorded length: mm 11.9
